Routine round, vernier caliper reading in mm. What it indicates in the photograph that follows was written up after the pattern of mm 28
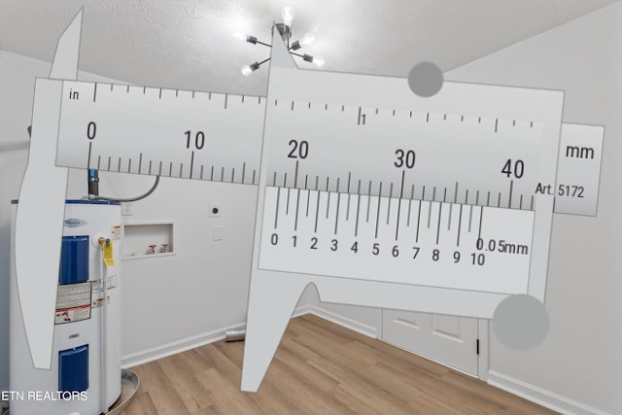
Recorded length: mm 18.5
